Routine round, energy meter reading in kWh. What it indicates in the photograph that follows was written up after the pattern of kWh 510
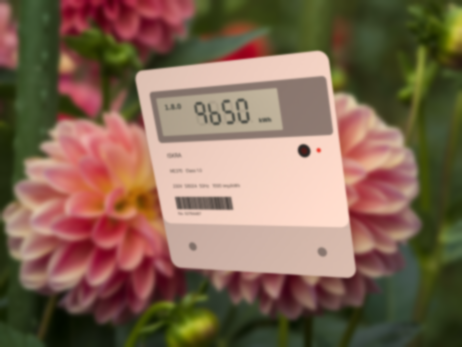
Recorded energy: kWh 9650
